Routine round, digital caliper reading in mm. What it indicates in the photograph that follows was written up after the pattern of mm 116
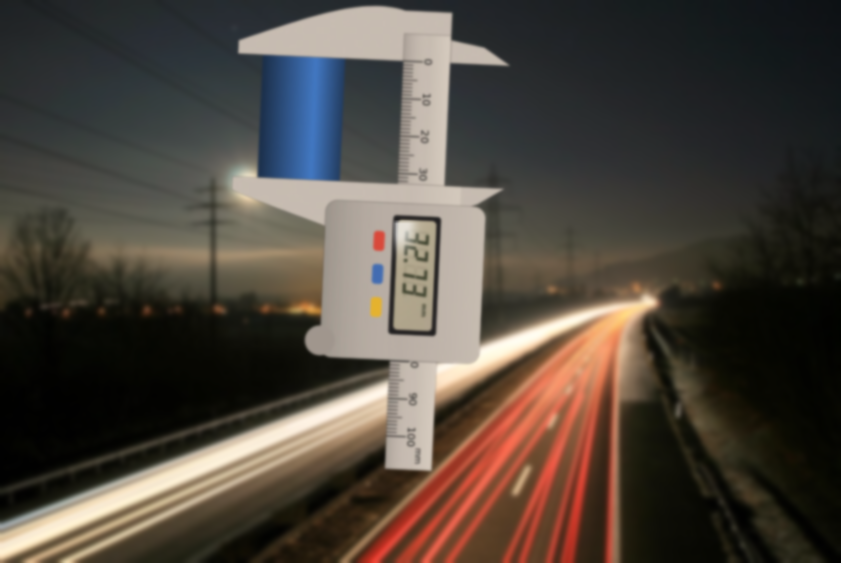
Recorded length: mm 32.73
